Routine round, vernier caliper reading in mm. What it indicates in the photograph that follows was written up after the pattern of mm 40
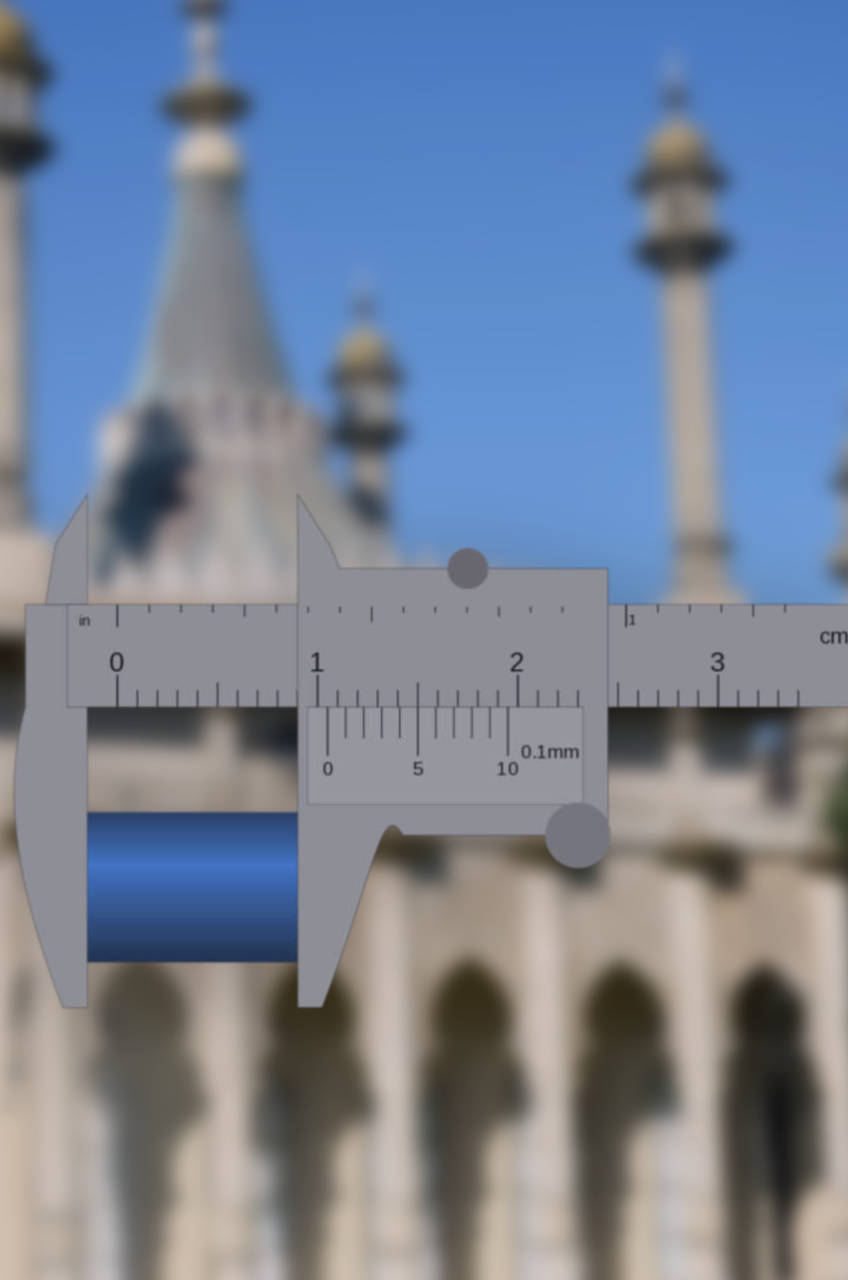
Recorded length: mm 10.5
